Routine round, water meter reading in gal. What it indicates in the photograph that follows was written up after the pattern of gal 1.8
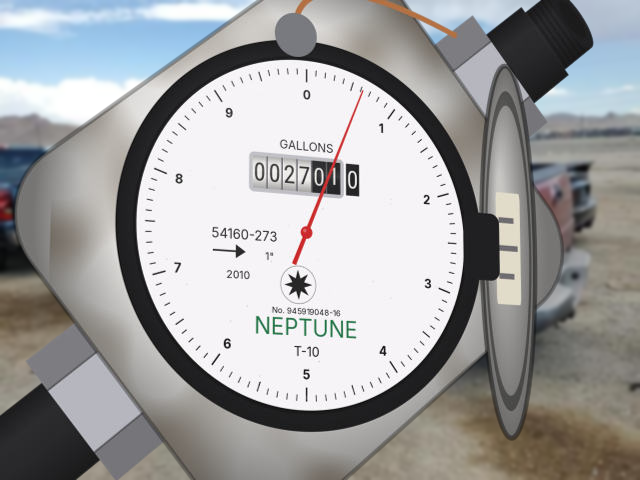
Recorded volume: gal 27010.6
